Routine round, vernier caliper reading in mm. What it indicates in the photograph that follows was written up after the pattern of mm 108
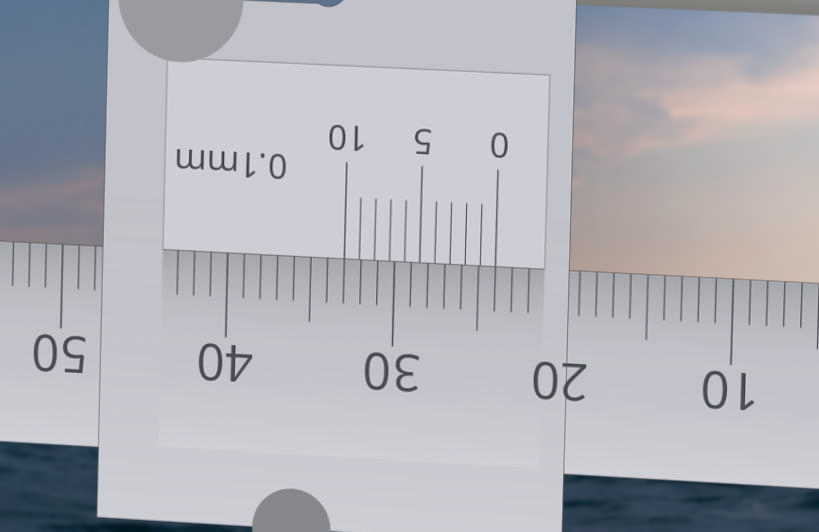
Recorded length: mm 24.0
